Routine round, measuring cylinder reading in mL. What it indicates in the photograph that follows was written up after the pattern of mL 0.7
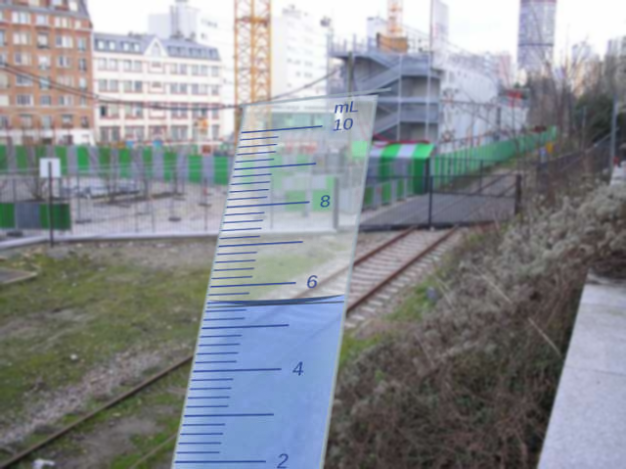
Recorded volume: mL 5.5
